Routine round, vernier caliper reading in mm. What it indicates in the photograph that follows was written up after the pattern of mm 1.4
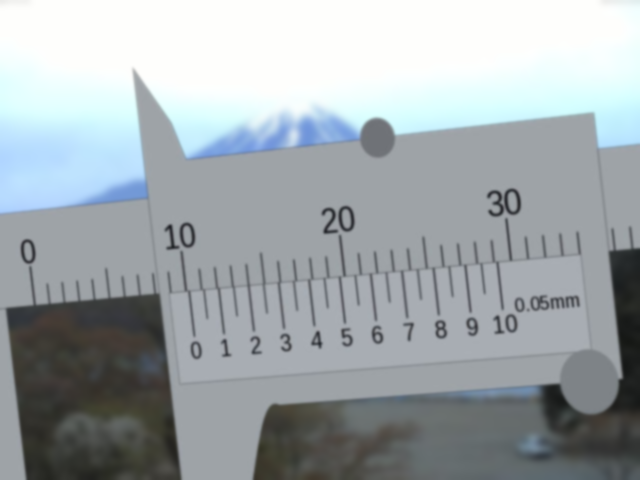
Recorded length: mm 10.2
